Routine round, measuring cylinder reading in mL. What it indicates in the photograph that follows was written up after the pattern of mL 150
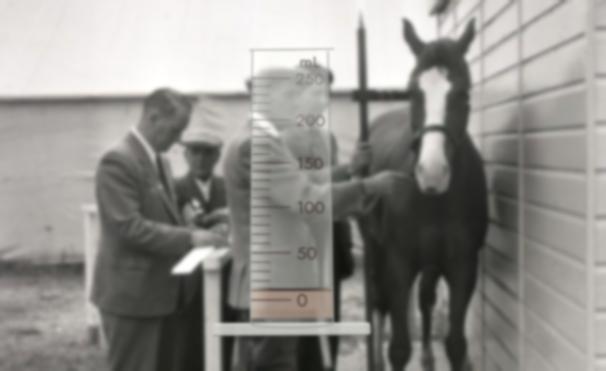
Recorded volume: mL 10
